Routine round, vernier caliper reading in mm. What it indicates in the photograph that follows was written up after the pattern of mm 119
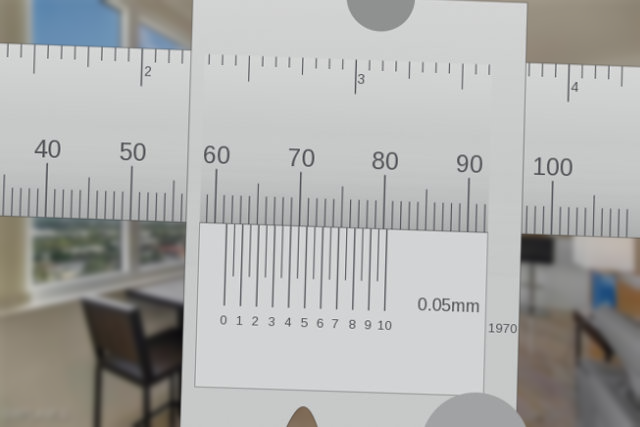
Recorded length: mm 61.4
